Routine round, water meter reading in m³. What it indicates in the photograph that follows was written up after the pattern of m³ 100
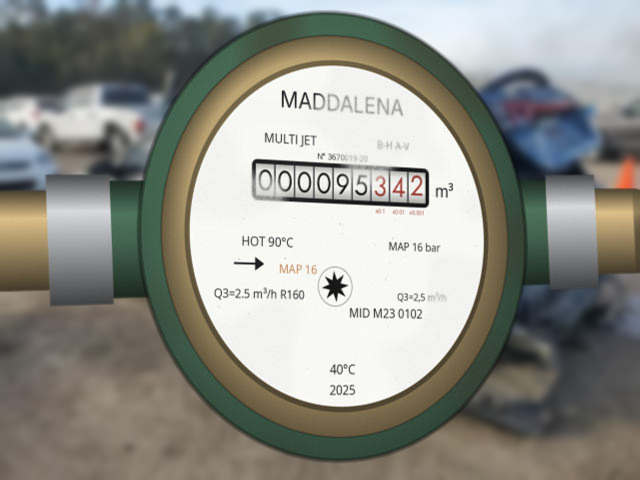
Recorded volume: m³ 95.342
